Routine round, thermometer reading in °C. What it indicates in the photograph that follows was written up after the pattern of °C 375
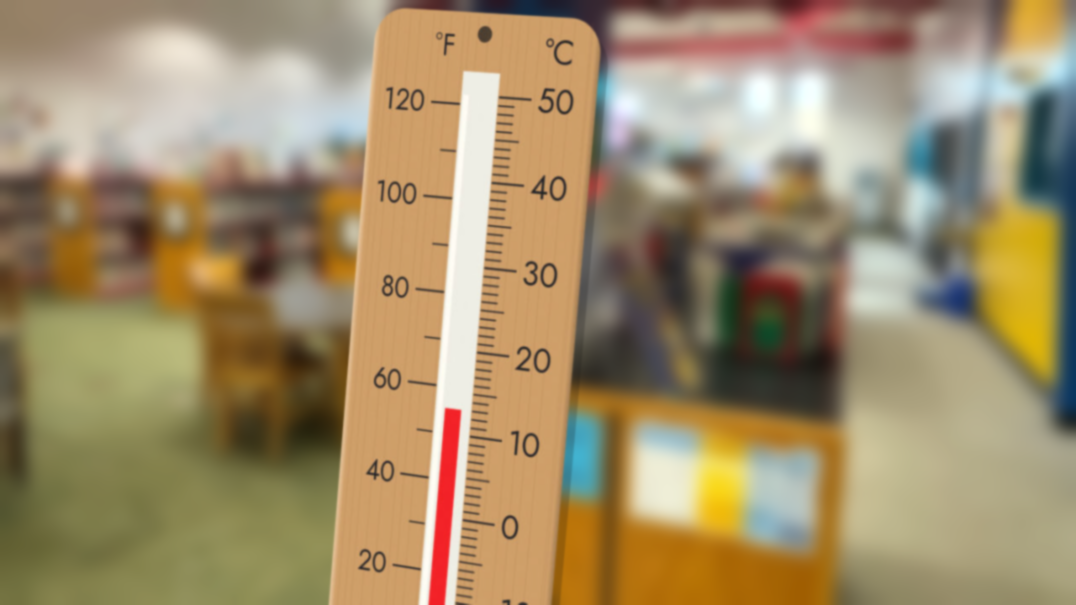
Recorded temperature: °C 13
